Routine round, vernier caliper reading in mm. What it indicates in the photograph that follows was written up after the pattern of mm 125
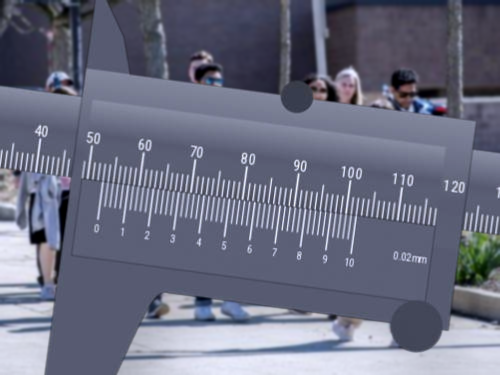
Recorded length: mm 53.0
